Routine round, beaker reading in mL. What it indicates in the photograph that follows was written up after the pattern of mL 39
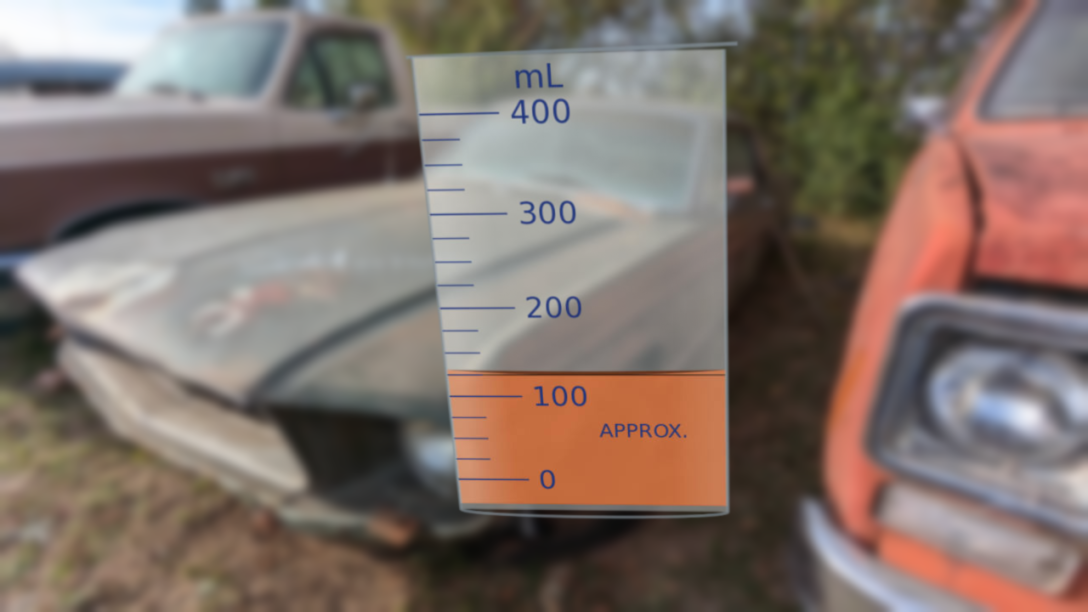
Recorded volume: mL 125
